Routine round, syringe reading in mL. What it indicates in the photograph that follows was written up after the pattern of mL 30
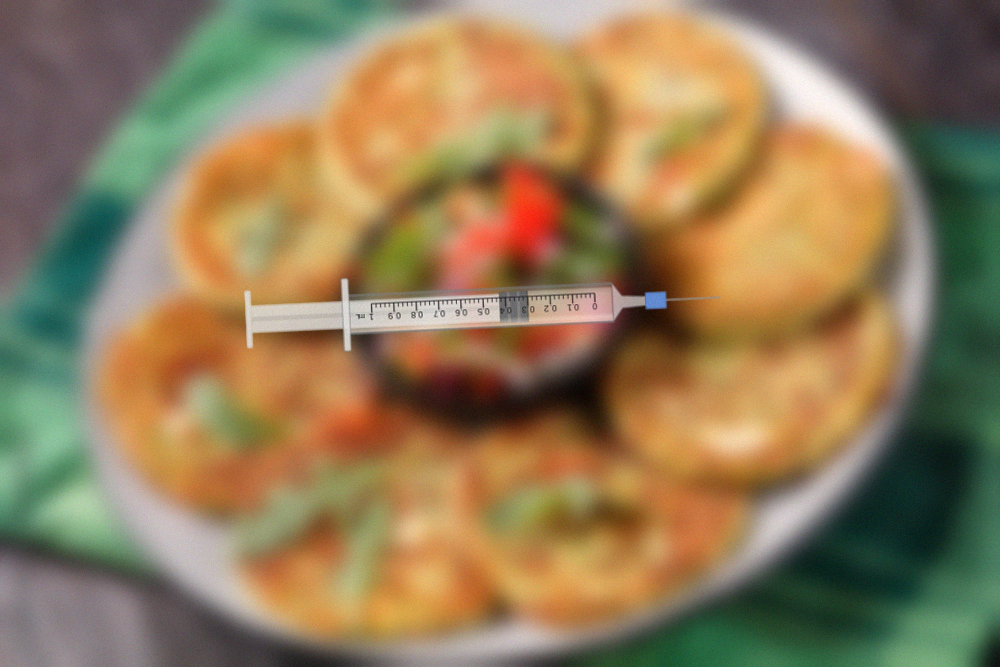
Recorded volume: mL 0.3
